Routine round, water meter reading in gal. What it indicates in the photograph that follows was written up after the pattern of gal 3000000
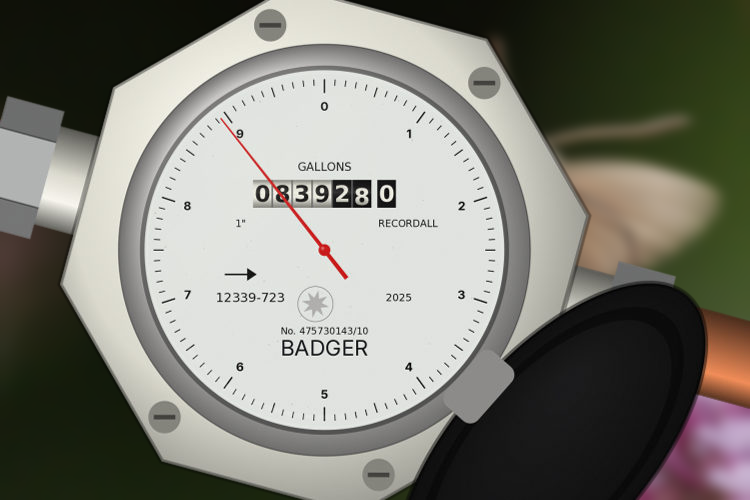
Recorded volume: gal 839278.9
